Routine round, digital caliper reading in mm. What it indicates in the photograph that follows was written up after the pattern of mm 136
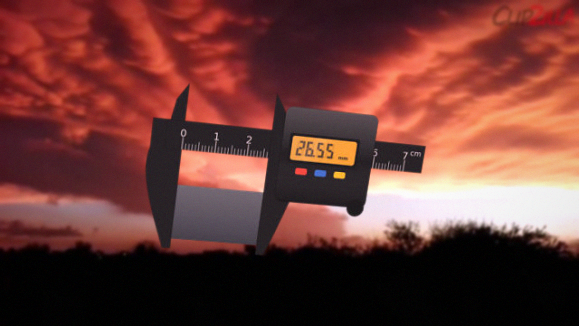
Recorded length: mm 26.55
